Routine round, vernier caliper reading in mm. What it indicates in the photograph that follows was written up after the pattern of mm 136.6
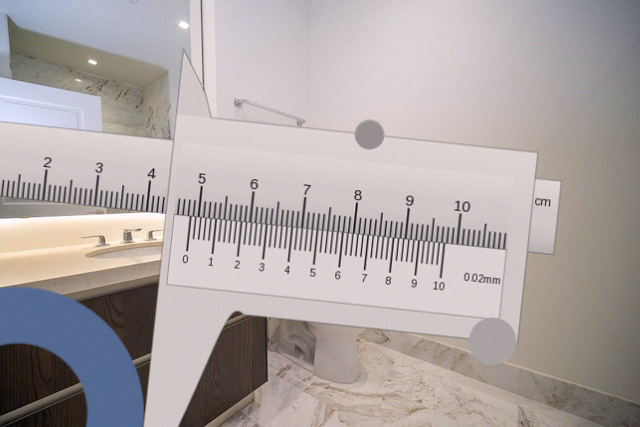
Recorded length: mm 48.5
